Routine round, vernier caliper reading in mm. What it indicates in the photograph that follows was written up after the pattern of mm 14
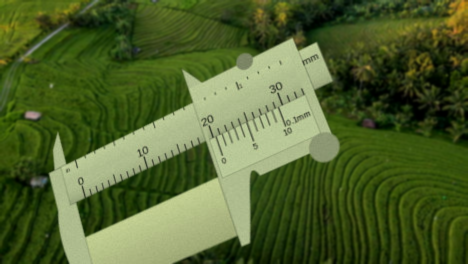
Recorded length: mm 20.4
